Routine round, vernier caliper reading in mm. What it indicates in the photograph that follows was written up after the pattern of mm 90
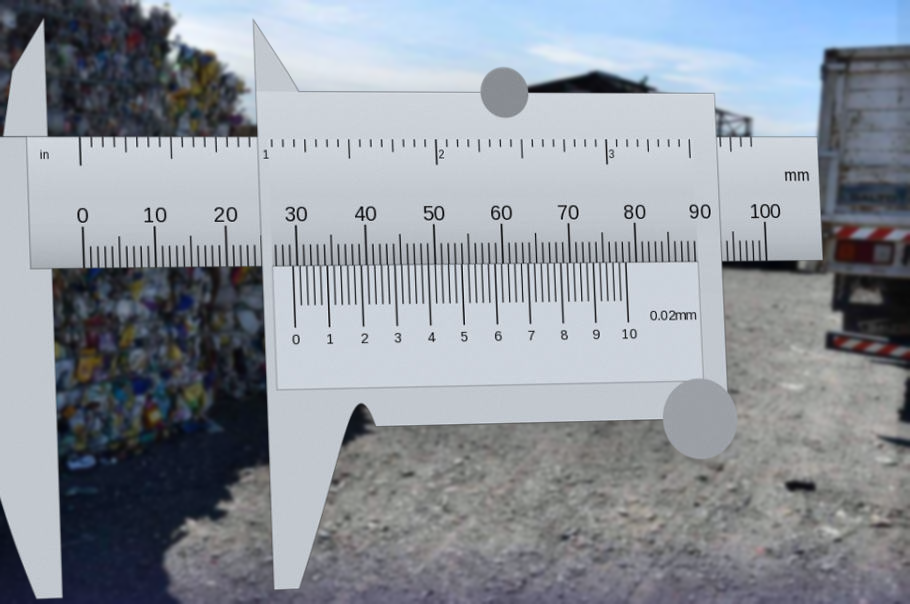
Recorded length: mm 29.4
